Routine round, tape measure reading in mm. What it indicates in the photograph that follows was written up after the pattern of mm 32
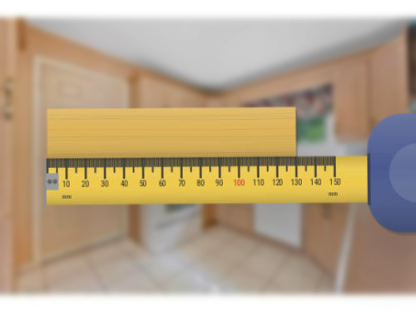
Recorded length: mm 130
